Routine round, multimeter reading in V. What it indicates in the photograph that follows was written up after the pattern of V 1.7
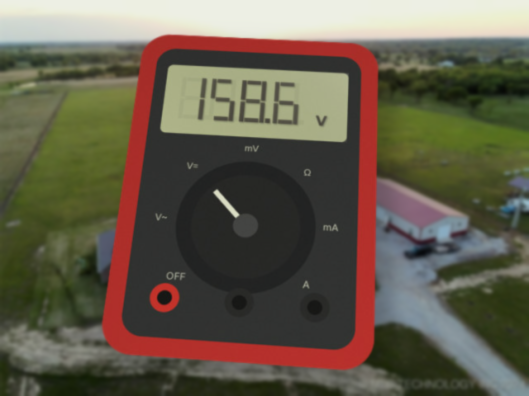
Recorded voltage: V 158.6
